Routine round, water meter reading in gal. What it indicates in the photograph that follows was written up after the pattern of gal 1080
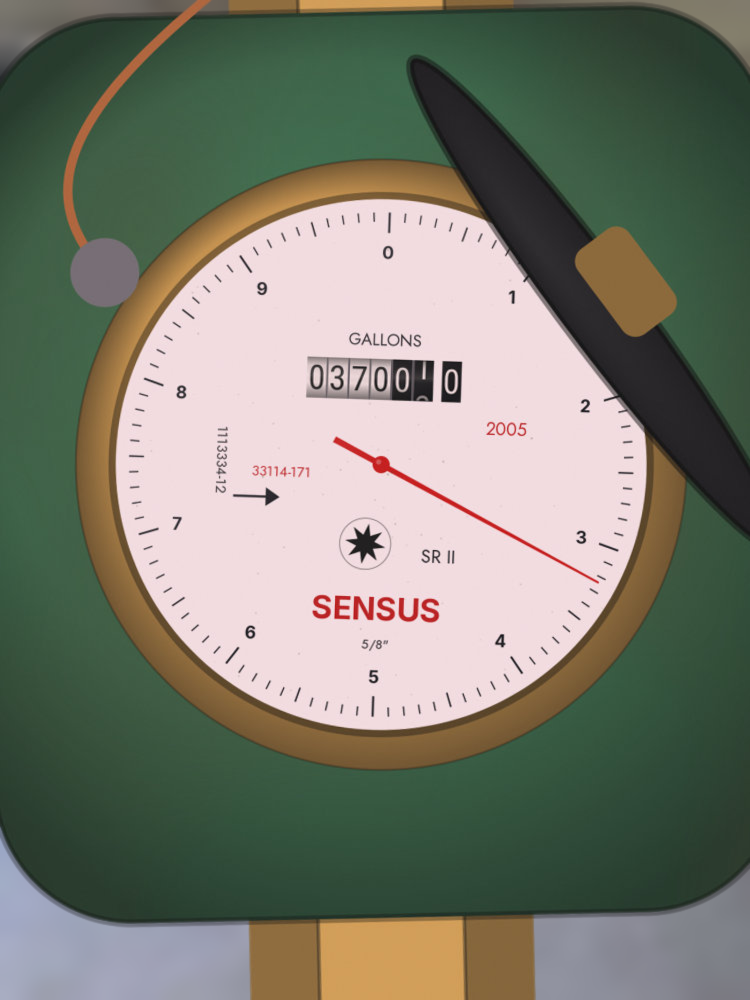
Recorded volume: gal 370013.2
